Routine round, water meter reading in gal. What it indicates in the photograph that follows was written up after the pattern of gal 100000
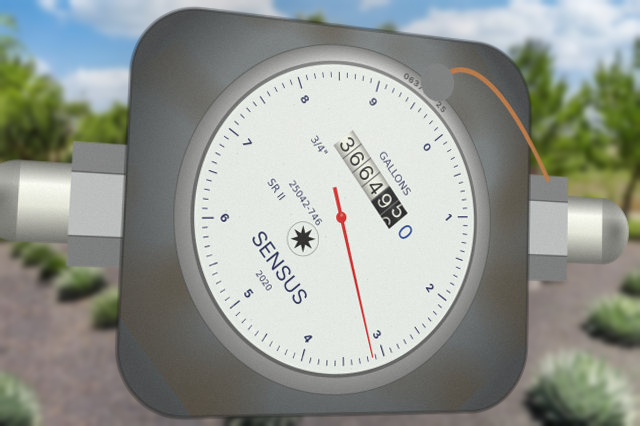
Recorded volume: gal 3664953.1
